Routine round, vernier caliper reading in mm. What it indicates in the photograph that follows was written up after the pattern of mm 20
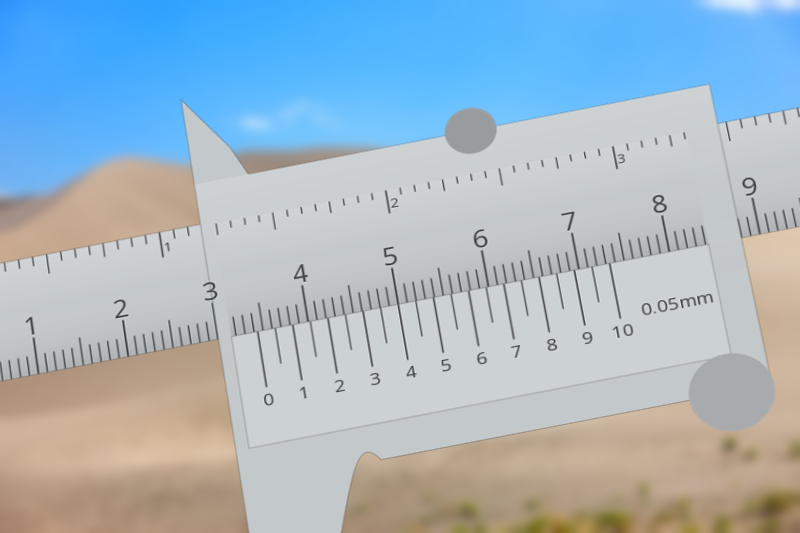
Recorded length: mm 34.4
